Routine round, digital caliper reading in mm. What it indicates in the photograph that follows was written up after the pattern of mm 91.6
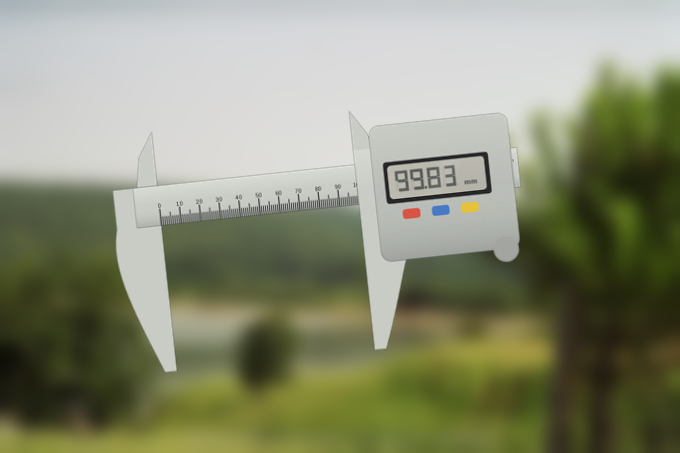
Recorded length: mm 99.83
